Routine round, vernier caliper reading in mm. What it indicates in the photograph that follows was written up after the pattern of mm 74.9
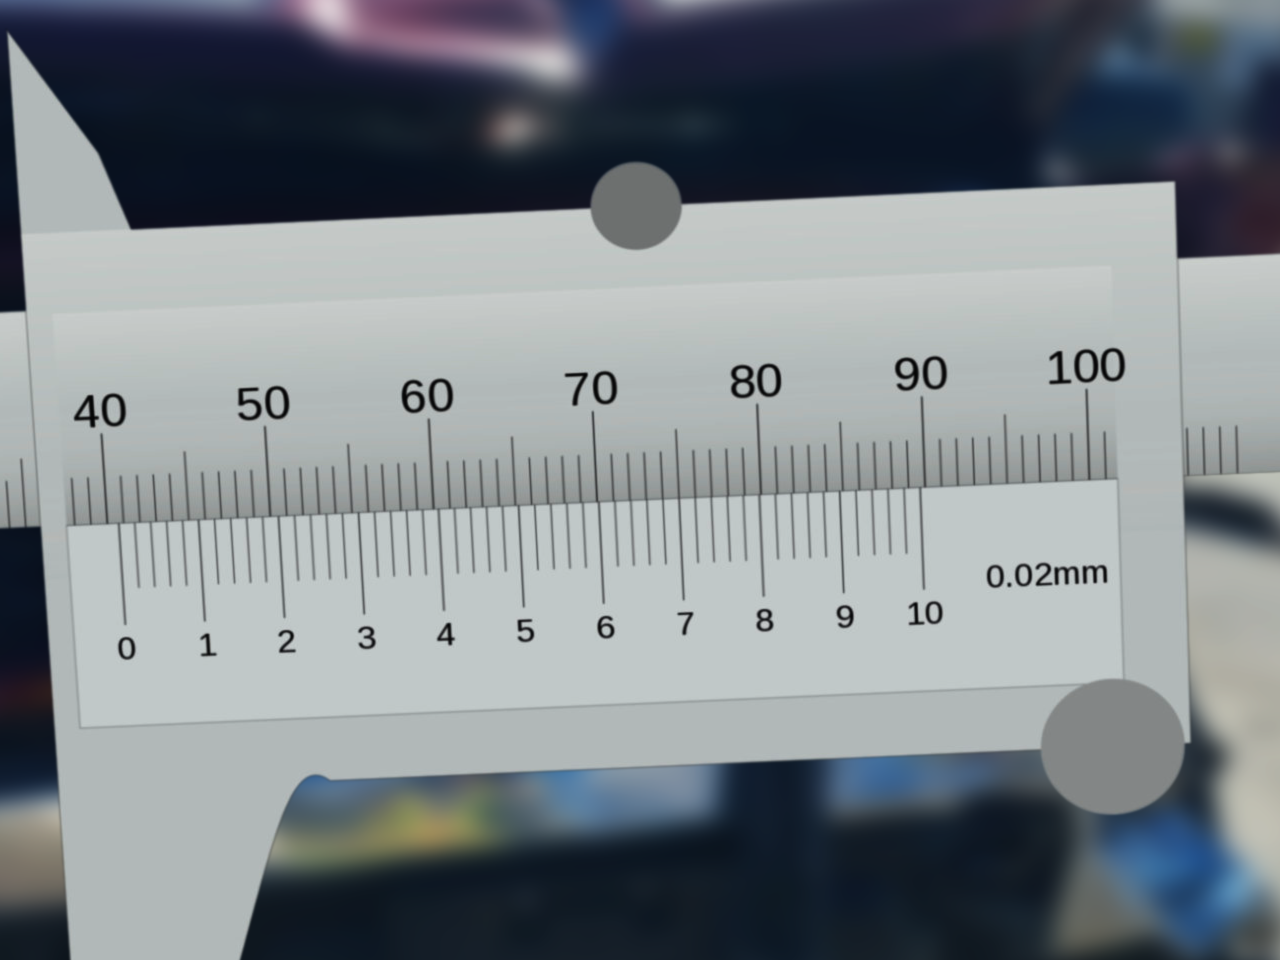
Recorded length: mm 40.7
